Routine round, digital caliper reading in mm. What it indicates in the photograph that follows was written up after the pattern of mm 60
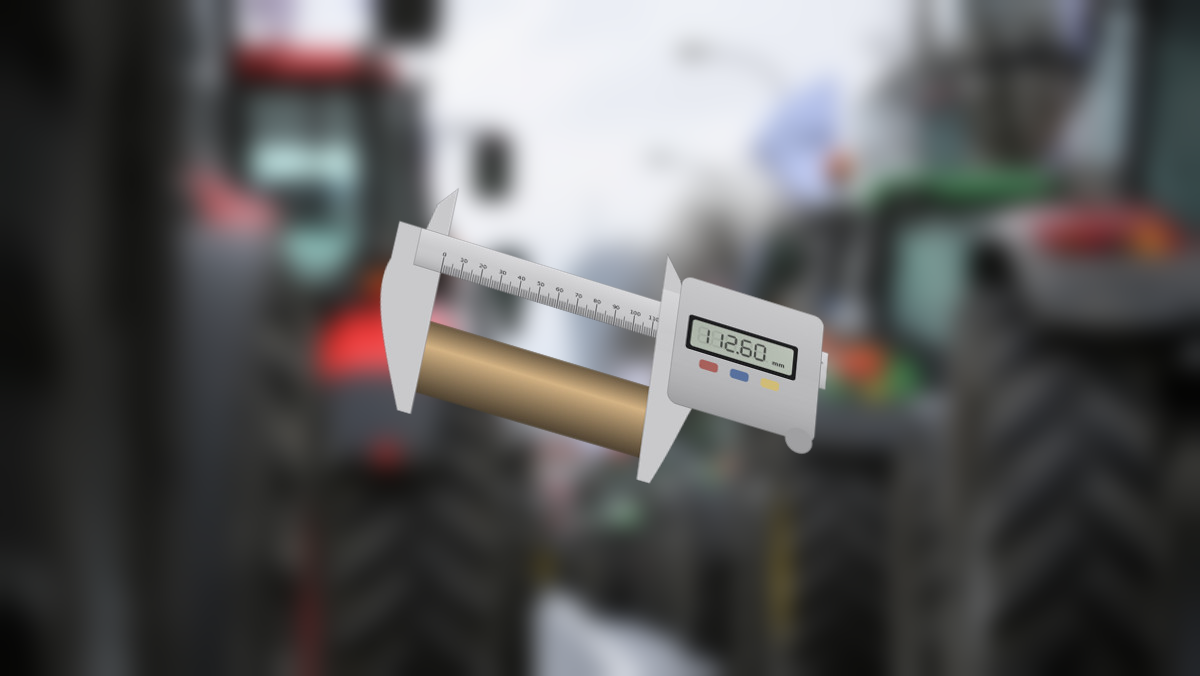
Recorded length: mm 112.60
